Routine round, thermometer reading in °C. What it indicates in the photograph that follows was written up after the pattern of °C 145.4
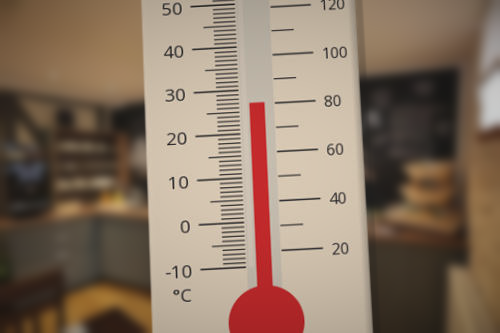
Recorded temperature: °C 27
